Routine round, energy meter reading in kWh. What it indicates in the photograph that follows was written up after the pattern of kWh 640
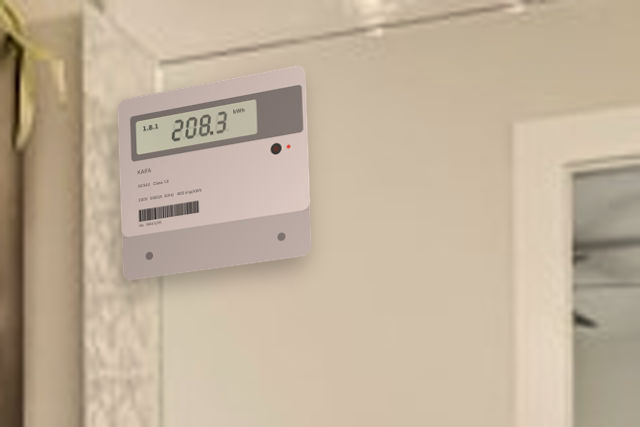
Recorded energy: kWh 208.3
